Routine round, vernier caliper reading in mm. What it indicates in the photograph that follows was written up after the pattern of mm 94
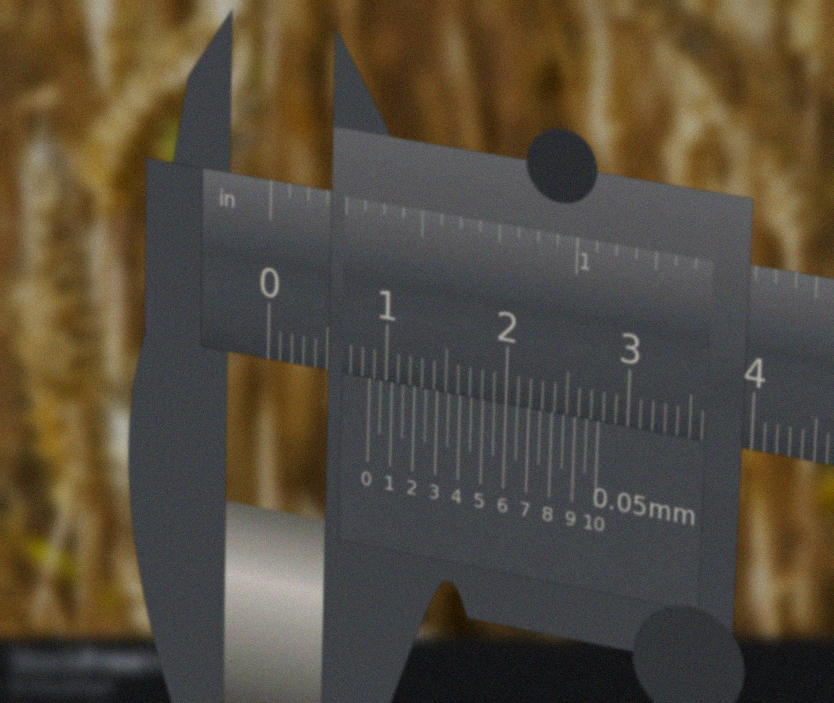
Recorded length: mm 8.6
